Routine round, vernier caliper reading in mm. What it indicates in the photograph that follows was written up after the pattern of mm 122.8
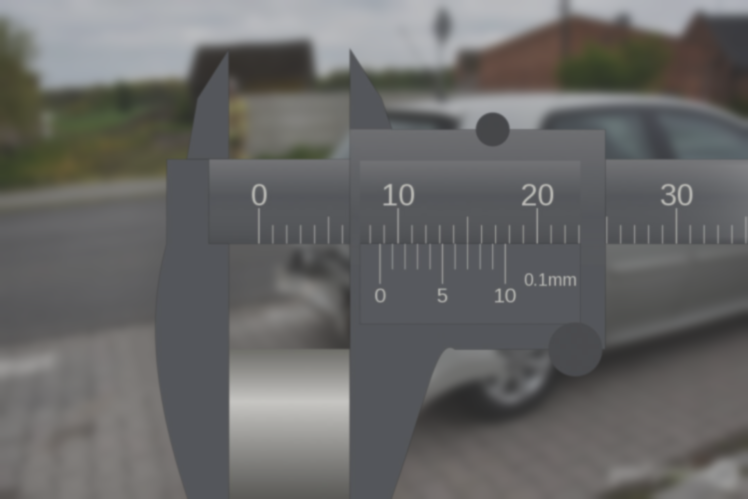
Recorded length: mm 8.7
